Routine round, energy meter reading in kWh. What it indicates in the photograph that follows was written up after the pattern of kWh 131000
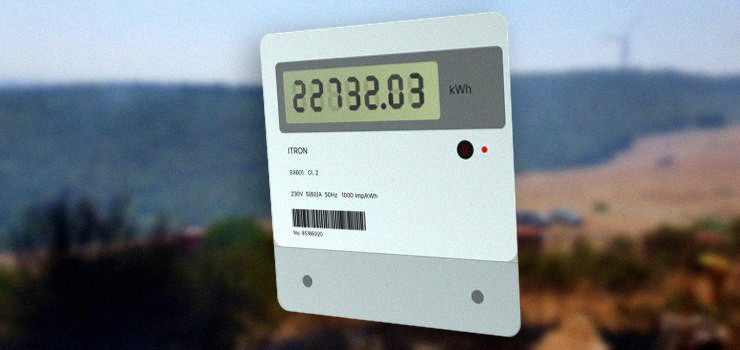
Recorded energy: kWh 22732.03
